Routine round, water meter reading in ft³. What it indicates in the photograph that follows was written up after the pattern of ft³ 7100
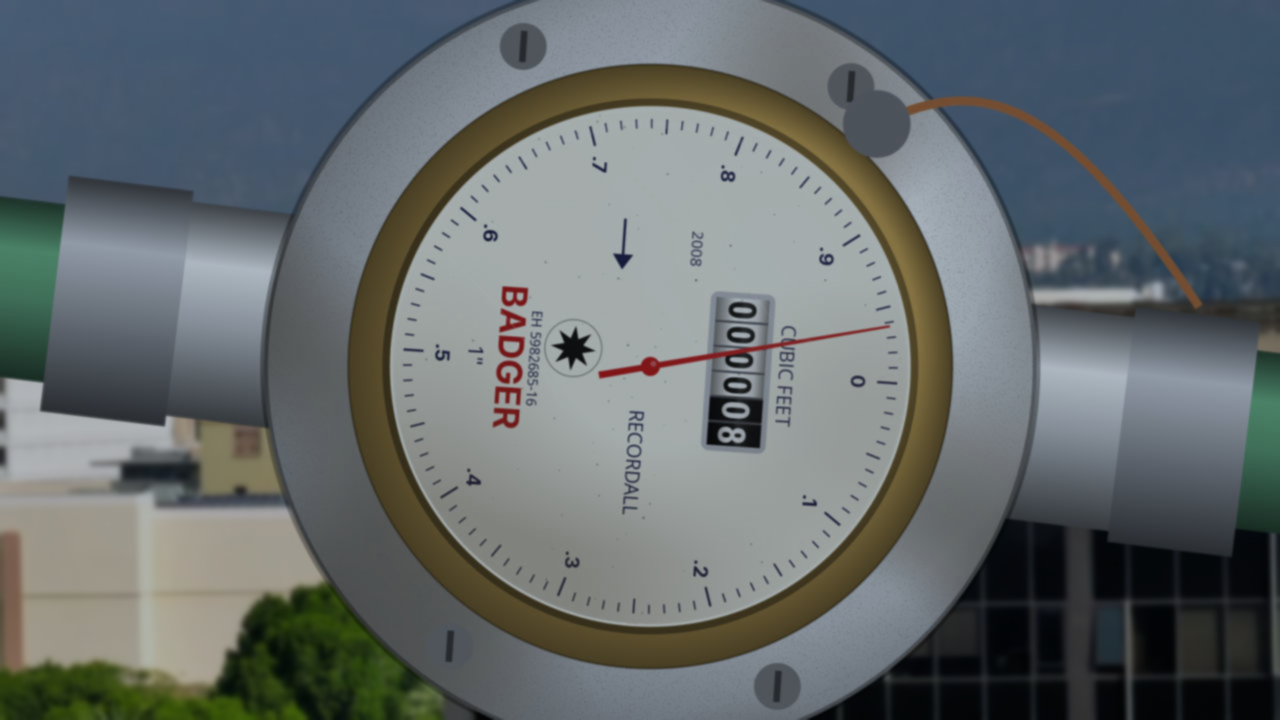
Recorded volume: ft³ 7.96
